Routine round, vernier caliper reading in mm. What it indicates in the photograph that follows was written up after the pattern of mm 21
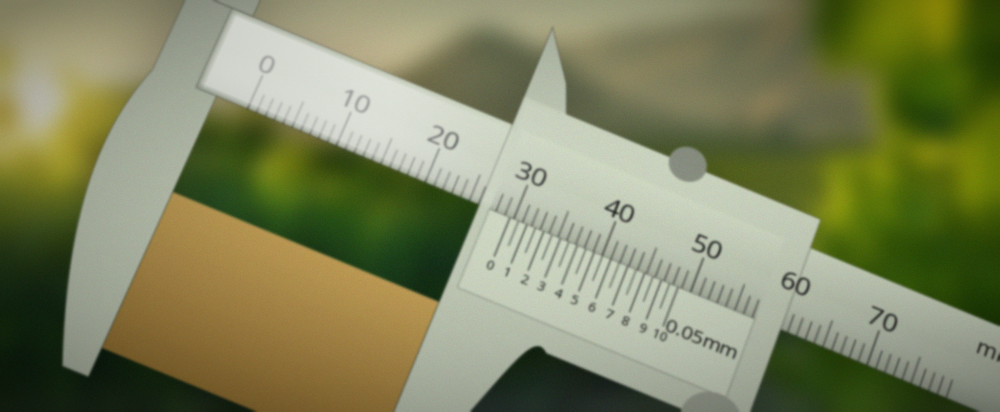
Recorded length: mm 29.6
